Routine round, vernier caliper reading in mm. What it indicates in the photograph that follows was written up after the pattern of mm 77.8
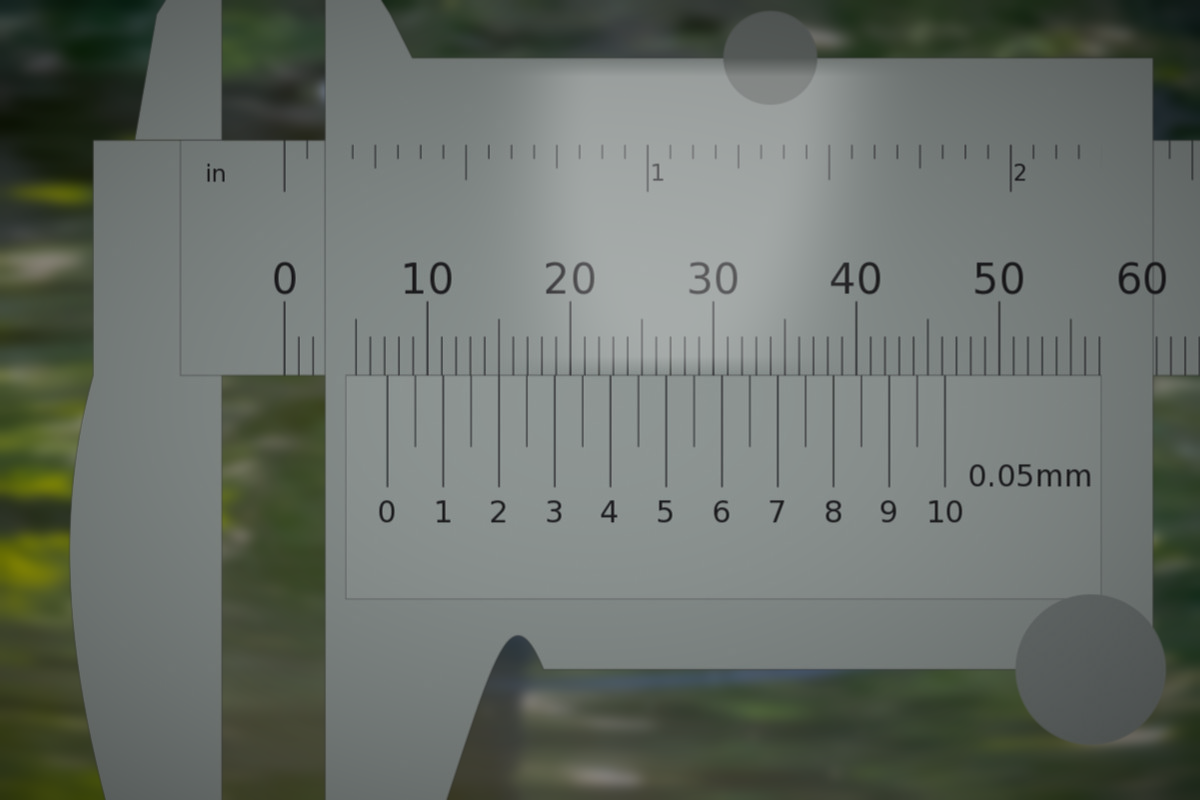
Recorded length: mm 7.2
